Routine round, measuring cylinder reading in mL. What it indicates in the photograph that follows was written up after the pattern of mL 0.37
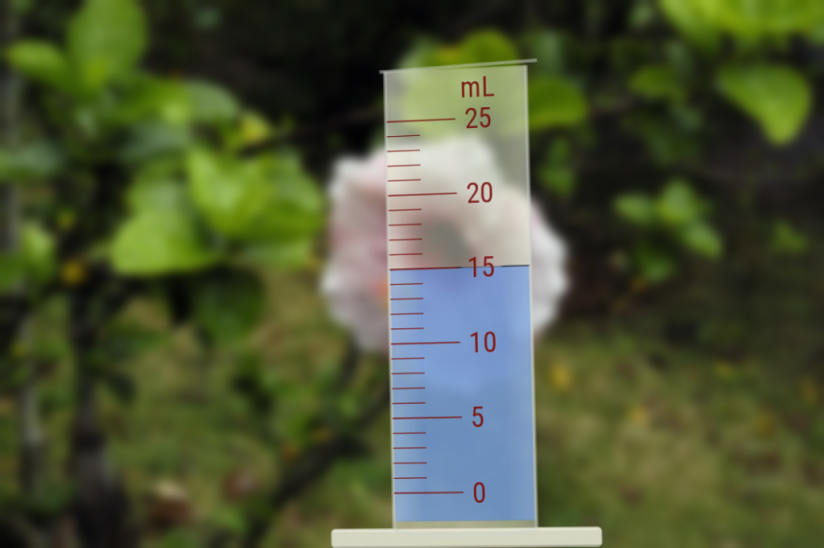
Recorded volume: mL 15
